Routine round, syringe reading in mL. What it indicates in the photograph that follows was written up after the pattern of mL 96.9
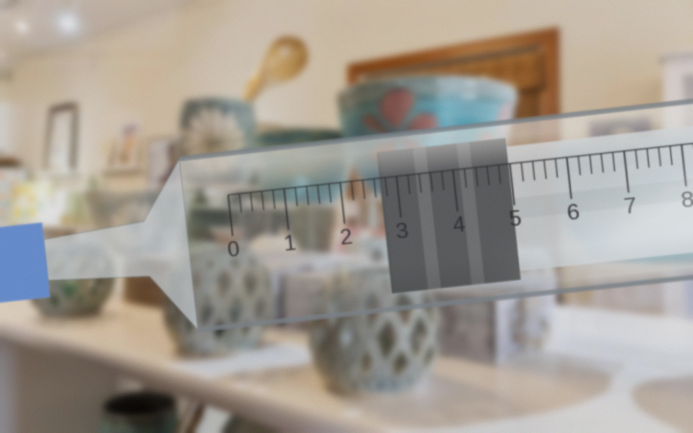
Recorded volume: mL 2.7
